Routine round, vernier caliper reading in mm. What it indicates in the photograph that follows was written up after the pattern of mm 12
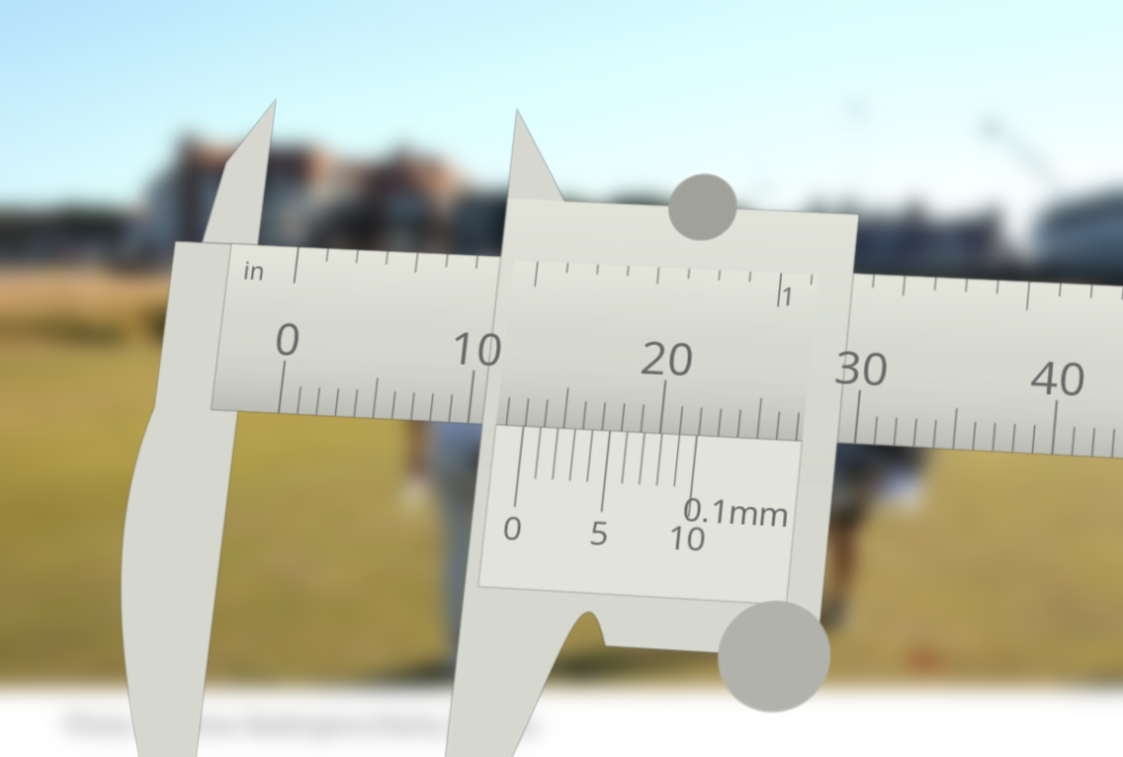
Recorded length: mm 12.9
